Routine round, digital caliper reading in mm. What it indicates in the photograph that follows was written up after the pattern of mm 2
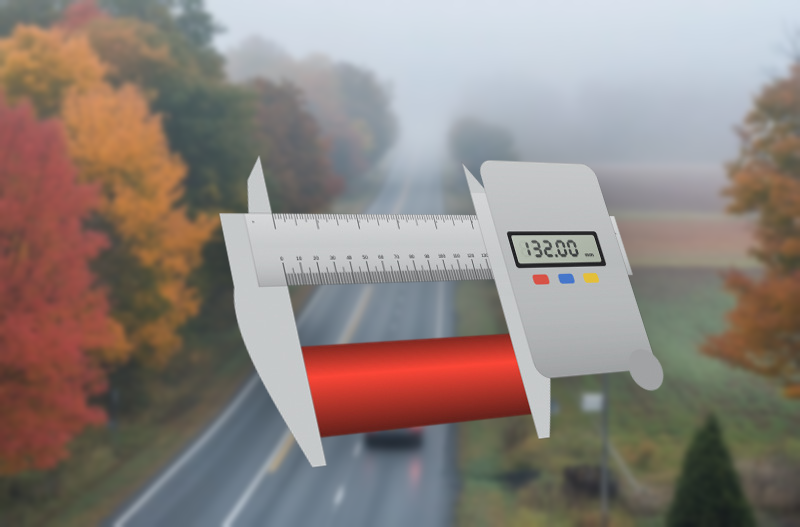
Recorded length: mm 132.00
